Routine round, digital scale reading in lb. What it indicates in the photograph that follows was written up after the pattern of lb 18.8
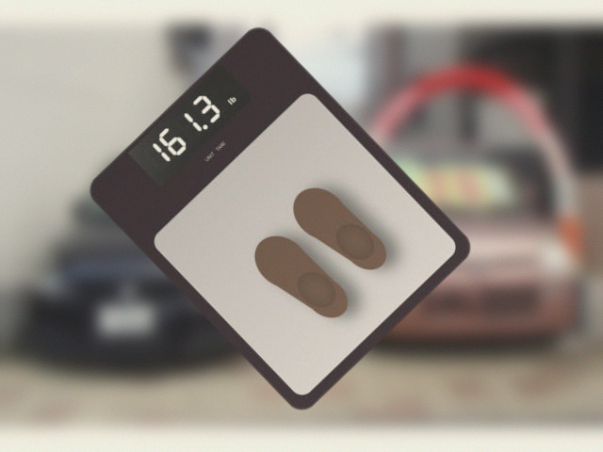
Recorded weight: lb 161.3
